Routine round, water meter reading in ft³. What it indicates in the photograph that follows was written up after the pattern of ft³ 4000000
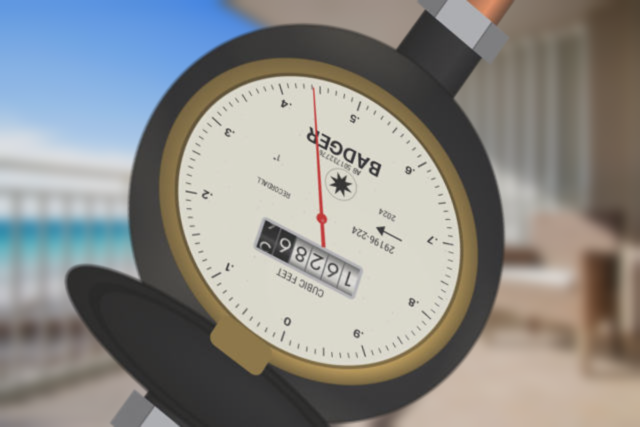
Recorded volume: ft³ 162865.44
